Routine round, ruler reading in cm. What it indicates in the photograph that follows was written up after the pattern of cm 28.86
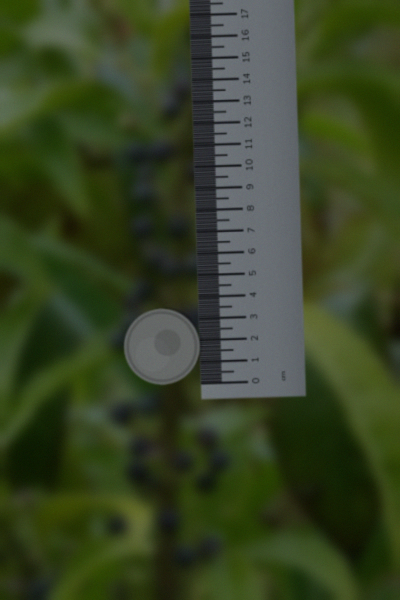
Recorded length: cm 3.5
